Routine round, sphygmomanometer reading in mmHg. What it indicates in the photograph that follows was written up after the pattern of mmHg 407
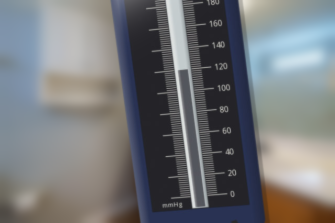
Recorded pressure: mmHg 120
